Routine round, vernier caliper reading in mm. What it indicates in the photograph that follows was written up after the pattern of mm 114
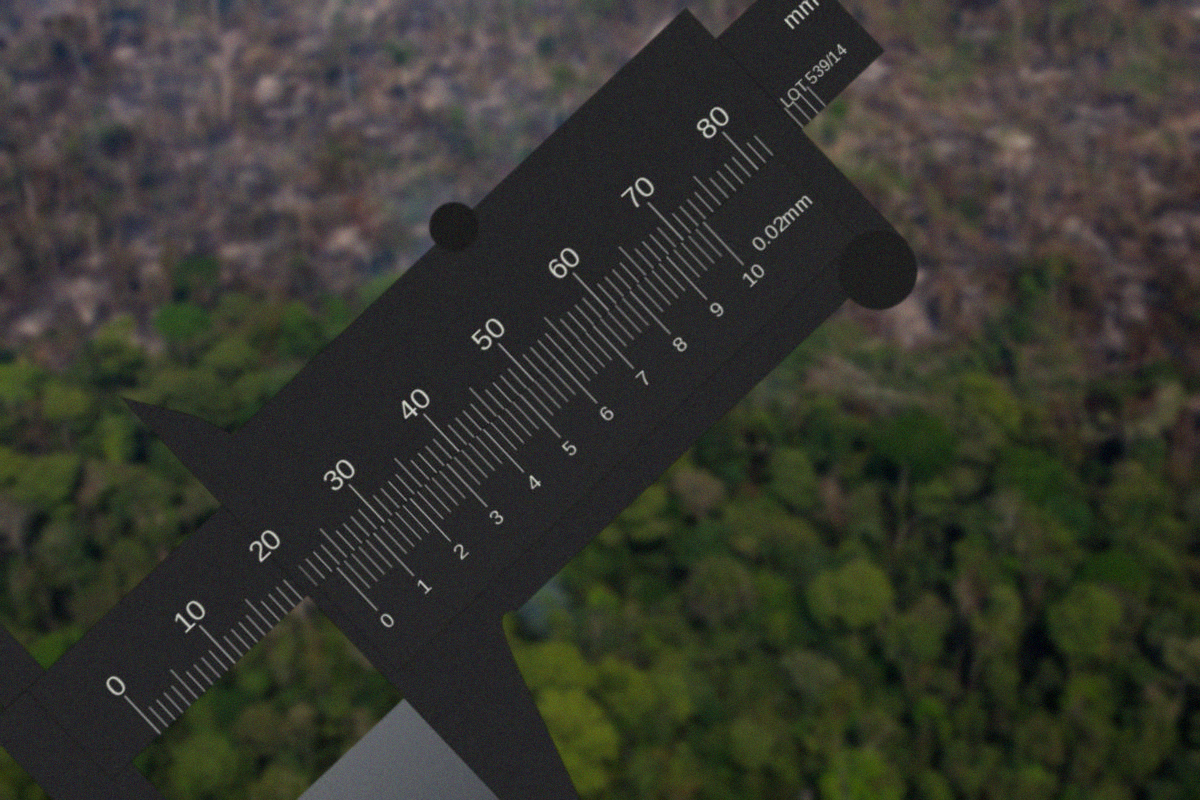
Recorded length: mm 23.6
